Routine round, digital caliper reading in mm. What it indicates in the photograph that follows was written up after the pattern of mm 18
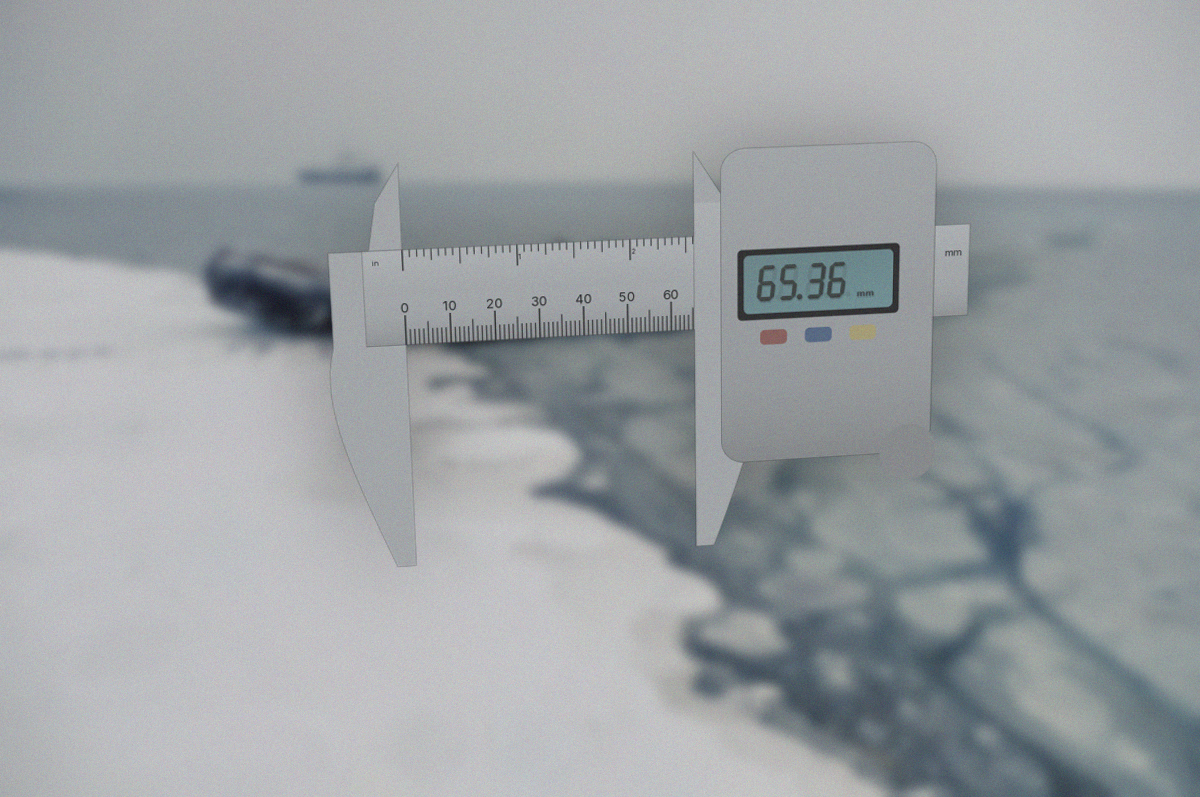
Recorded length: mm 65.36
